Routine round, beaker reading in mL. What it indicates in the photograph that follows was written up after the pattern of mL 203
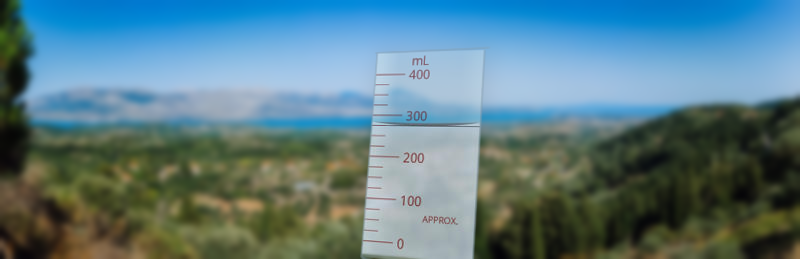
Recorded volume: mL 275
